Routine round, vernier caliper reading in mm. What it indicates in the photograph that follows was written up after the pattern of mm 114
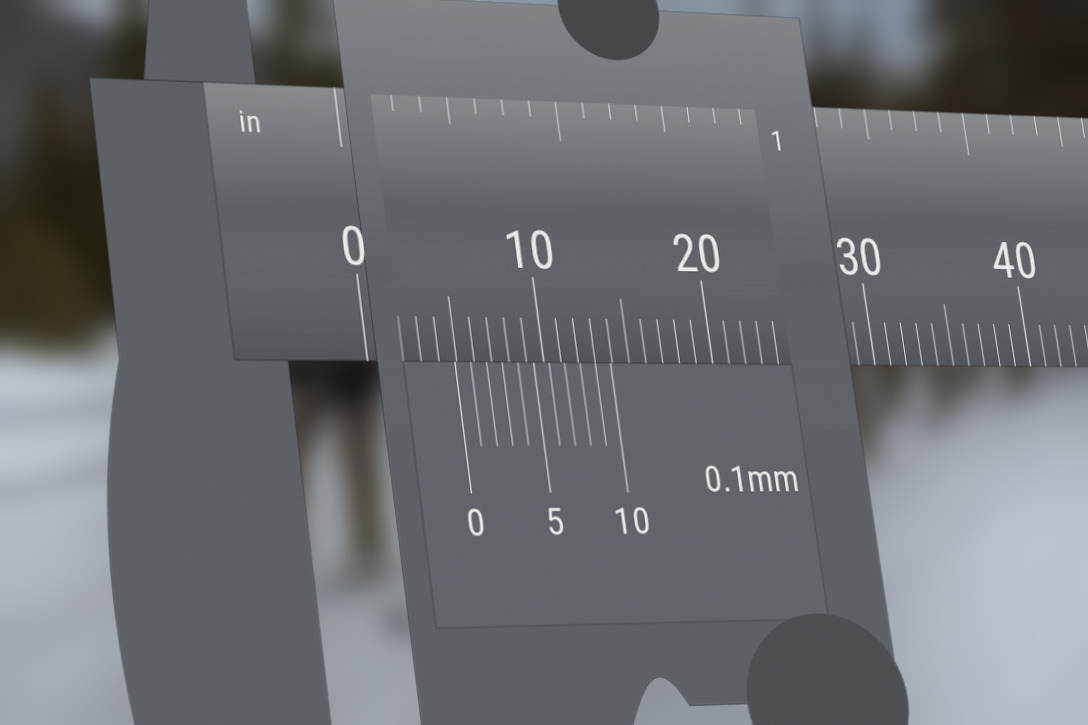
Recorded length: mm 4.9
